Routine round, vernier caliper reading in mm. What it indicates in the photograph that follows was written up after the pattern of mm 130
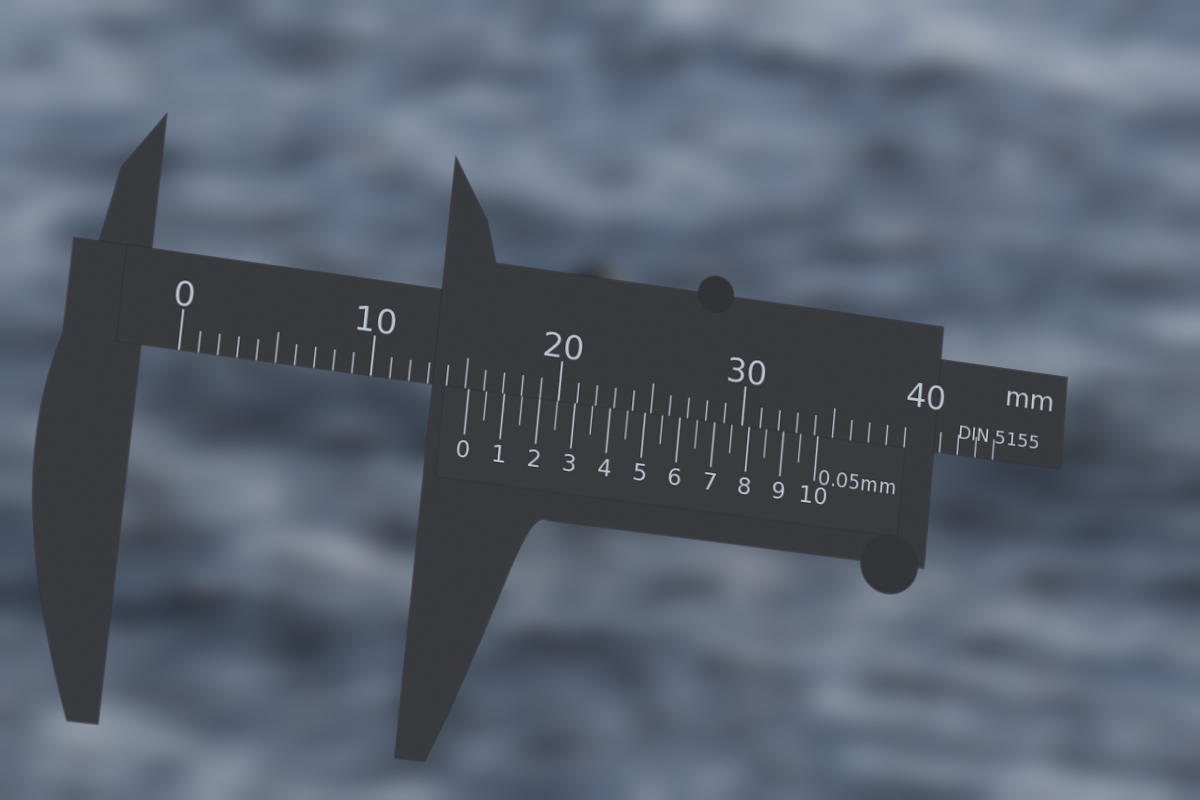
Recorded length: mm 15.2
